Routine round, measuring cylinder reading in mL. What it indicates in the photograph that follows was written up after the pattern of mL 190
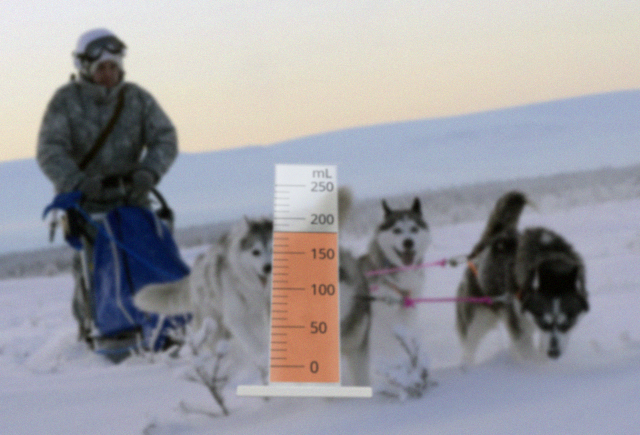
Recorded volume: mL 180
